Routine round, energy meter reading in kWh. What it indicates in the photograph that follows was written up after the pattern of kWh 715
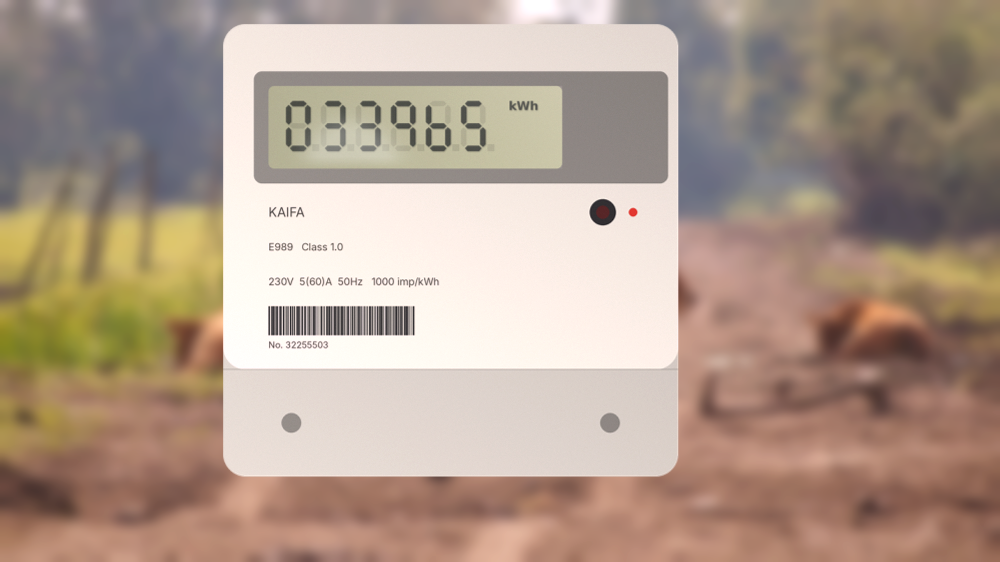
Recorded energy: kWh 33965
